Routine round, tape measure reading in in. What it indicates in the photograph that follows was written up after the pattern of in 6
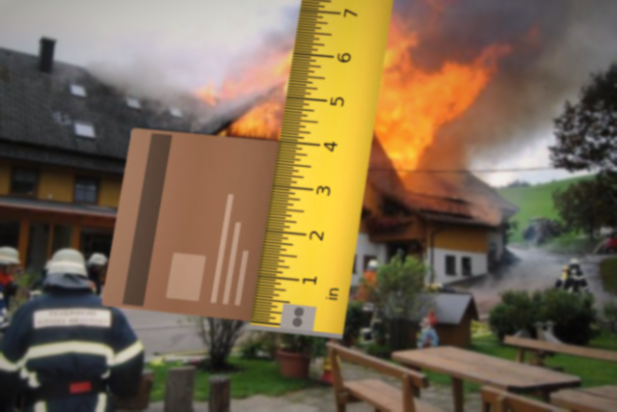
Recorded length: in 4
